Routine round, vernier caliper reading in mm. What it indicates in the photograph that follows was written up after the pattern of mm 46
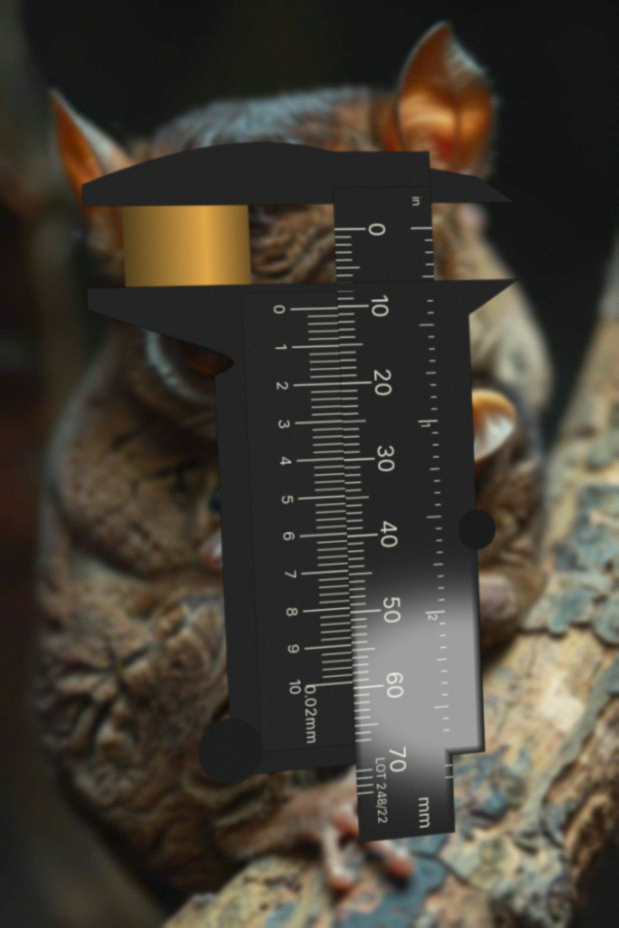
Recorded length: mm 10.2
